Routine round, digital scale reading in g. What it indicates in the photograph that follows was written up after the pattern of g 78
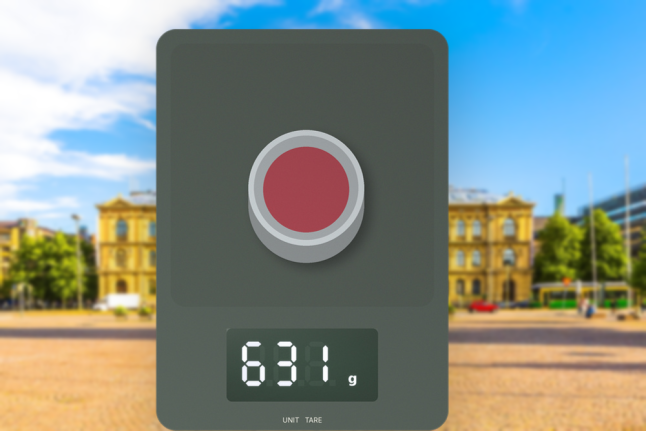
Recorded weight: g 631
